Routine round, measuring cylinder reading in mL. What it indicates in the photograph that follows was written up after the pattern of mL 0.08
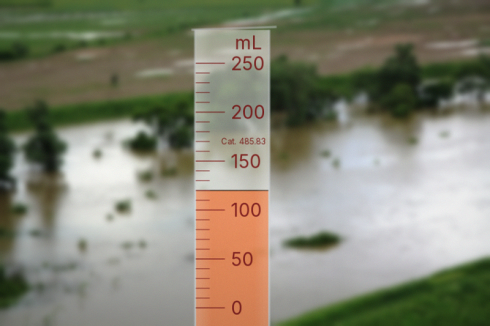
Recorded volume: mL 120
